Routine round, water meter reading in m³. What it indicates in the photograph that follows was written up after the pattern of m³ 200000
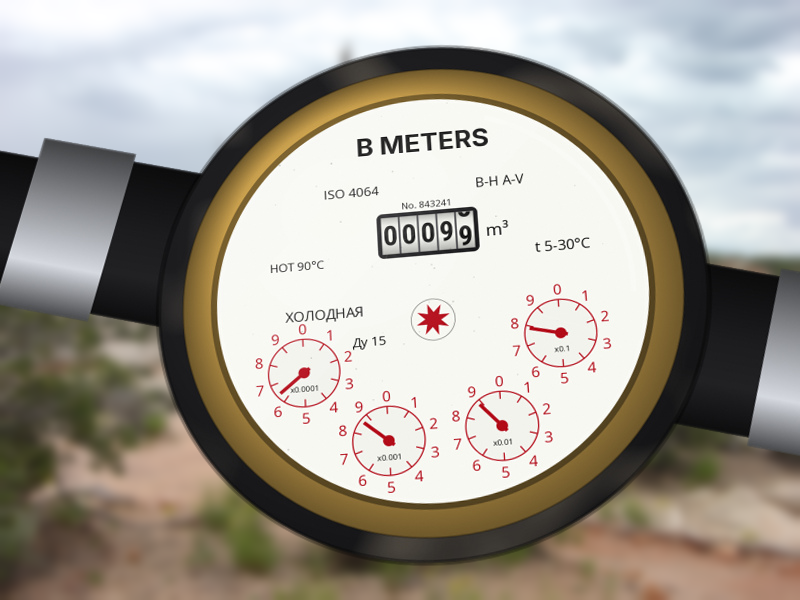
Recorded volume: m³ 98.7886
